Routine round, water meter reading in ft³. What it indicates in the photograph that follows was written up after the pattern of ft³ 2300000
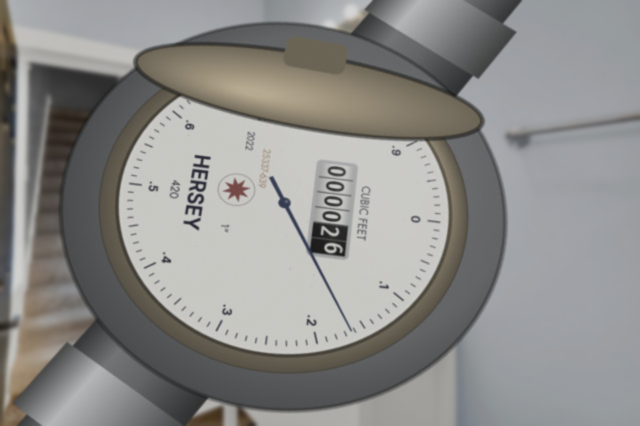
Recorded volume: ft³ 26.16
